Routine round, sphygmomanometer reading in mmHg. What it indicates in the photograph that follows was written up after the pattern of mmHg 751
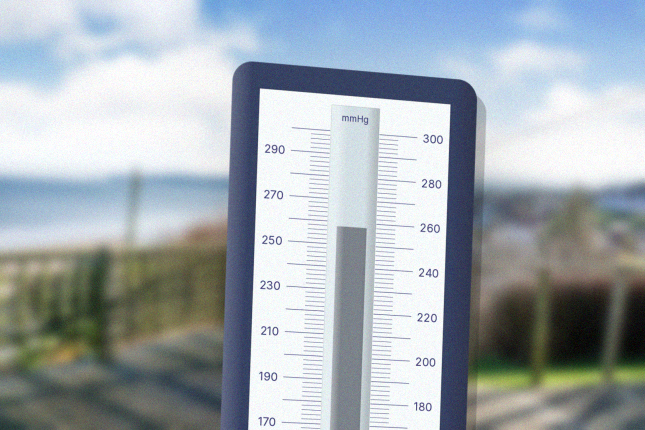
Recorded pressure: mmHg 258
